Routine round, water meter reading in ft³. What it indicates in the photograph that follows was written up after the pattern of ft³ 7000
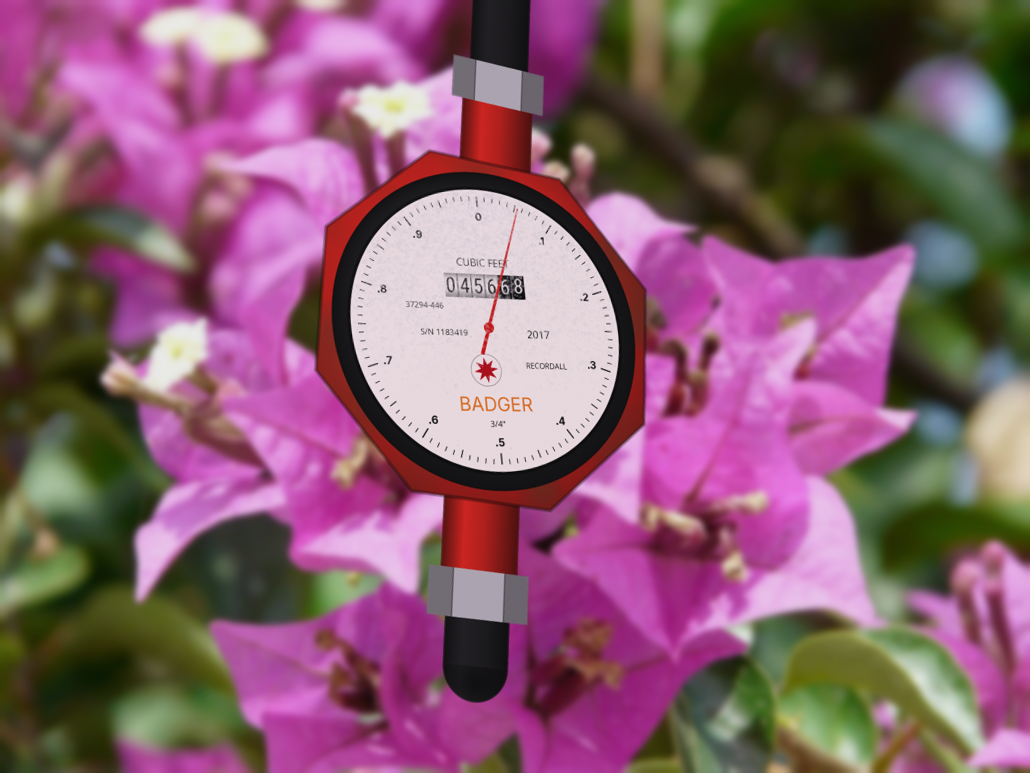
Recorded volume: ft³ 45668.05
